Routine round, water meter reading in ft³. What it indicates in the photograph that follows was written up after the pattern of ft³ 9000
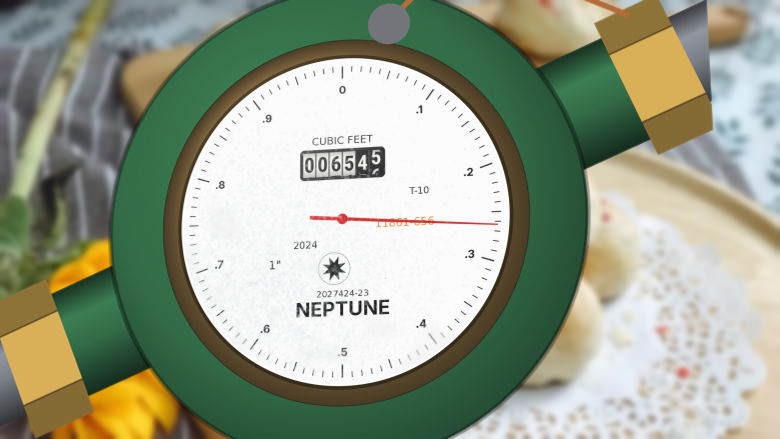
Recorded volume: ft³ 6545.26
